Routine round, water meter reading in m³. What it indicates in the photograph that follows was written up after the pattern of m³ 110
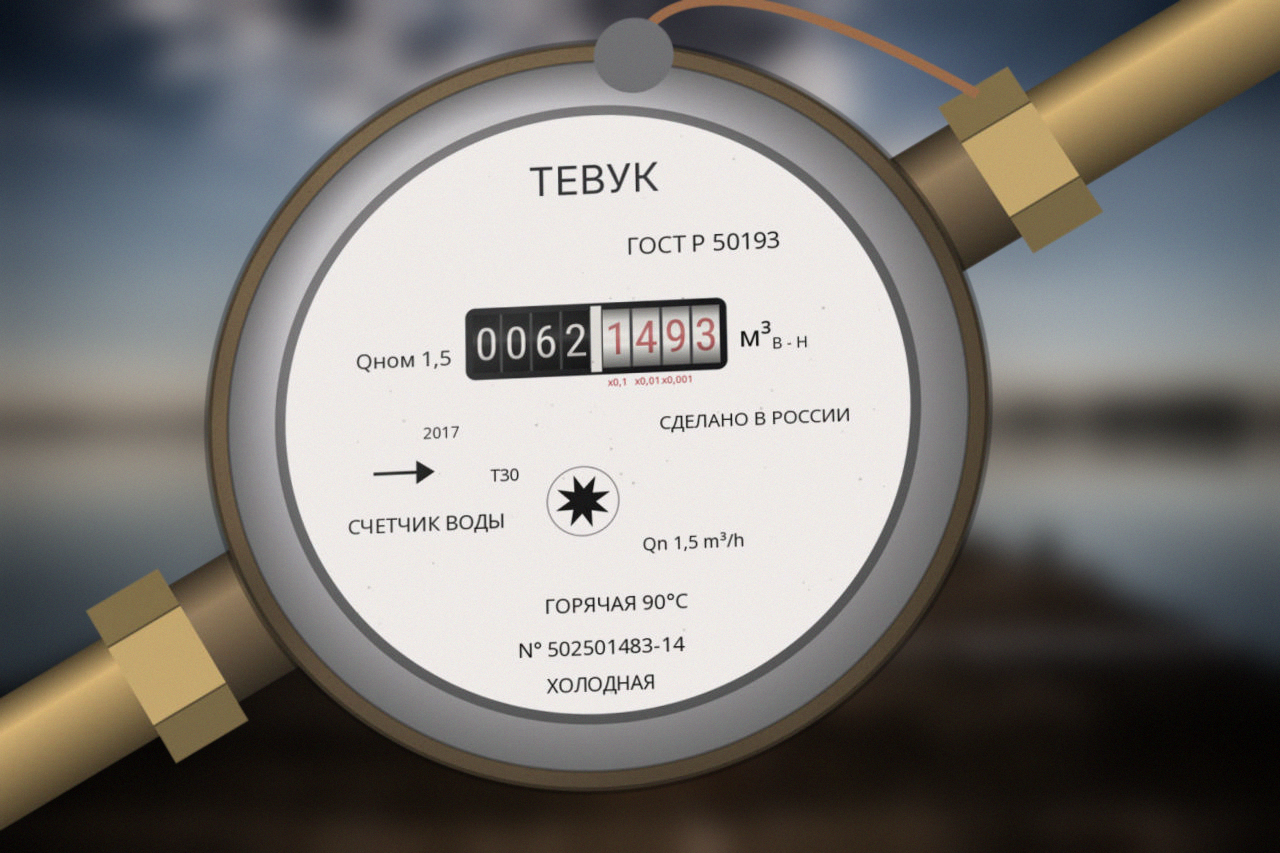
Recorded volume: m³ 62.1493
